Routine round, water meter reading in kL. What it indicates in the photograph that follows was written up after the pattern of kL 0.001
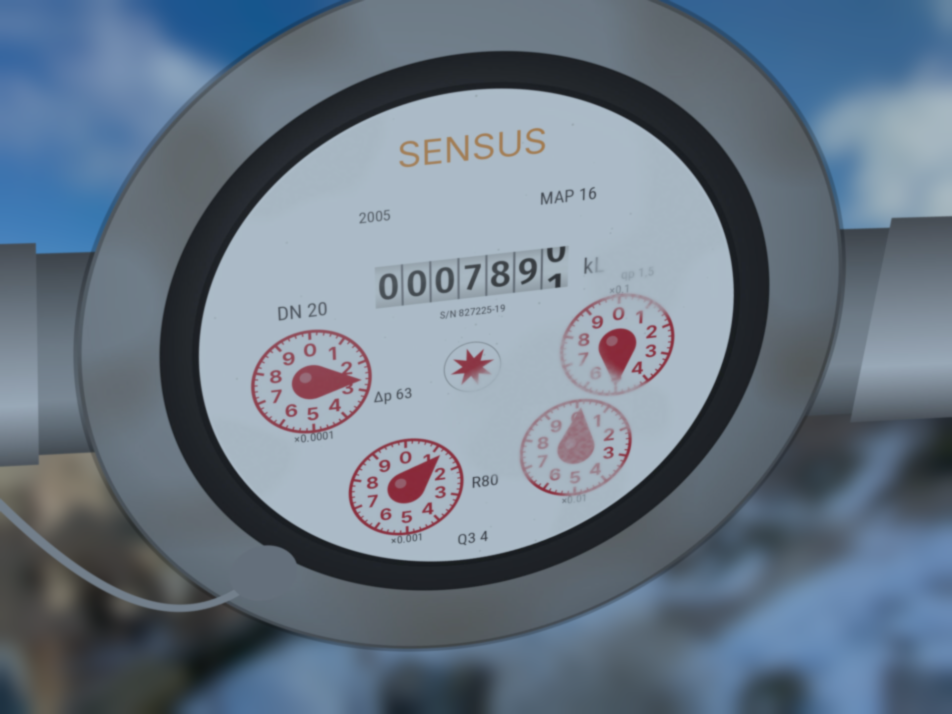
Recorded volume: kL 7890.5012
